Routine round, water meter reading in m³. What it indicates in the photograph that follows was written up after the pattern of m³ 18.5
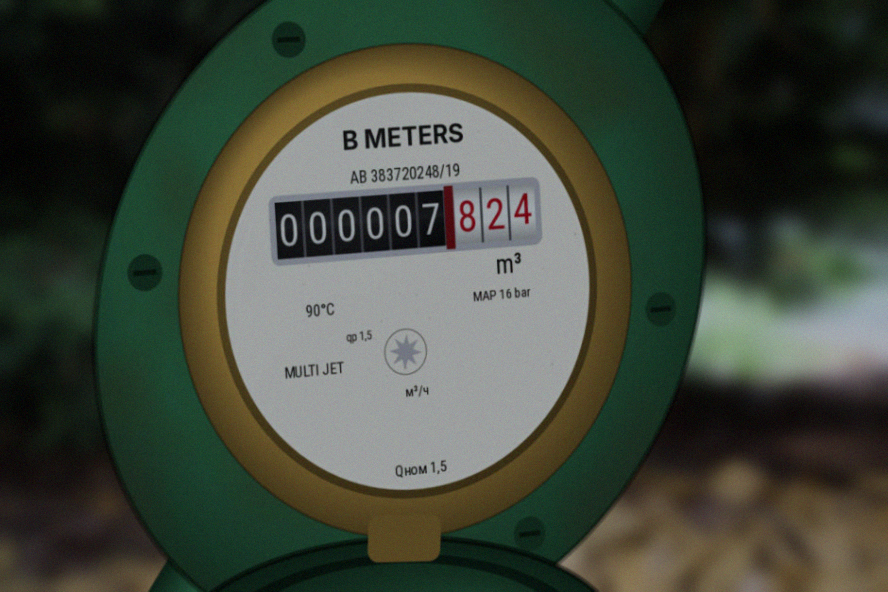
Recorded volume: m³ 7.824
